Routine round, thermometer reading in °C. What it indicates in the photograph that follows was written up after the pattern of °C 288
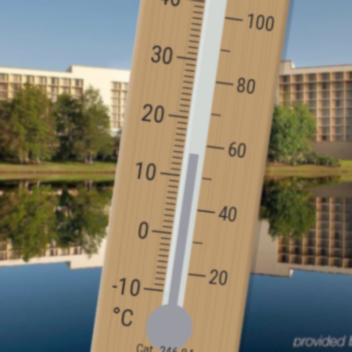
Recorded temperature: °C 14
